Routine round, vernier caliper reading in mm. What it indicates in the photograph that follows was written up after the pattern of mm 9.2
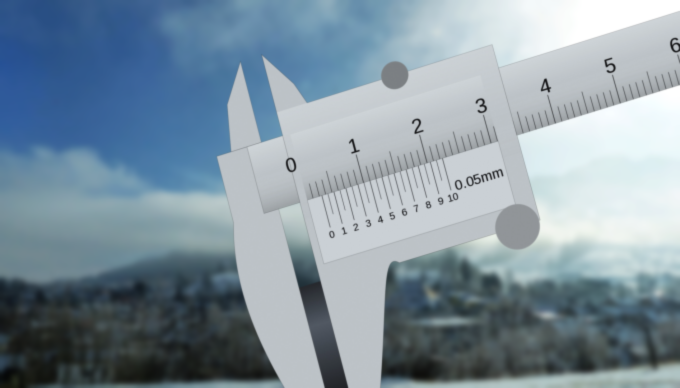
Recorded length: mm 3.4
